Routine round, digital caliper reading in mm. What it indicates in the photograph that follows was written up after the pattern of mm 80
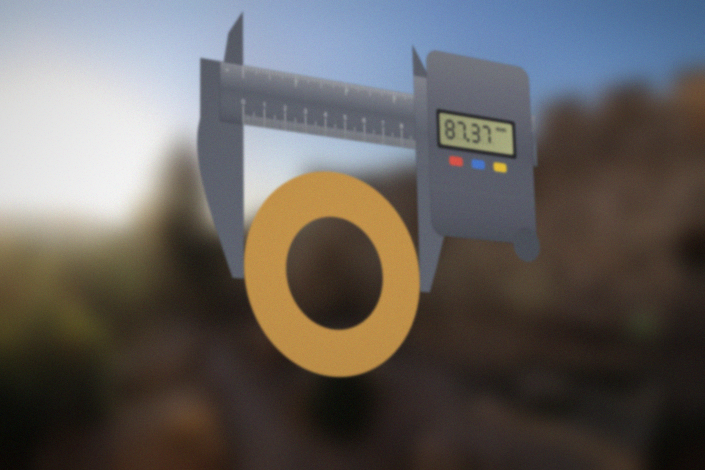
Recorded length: mm 87.37
